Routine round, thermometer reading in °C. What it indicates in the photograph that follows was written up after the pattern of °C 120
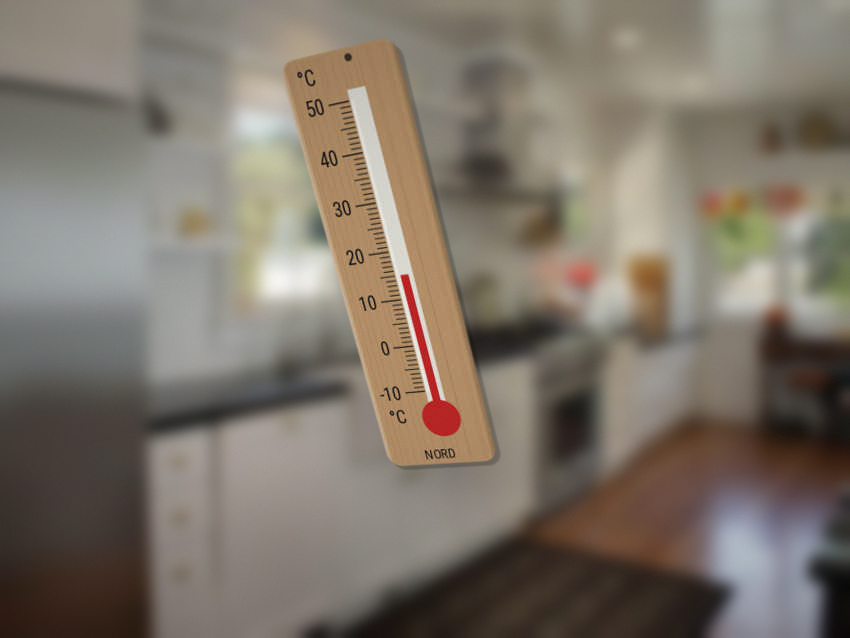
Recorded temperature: °C 15
